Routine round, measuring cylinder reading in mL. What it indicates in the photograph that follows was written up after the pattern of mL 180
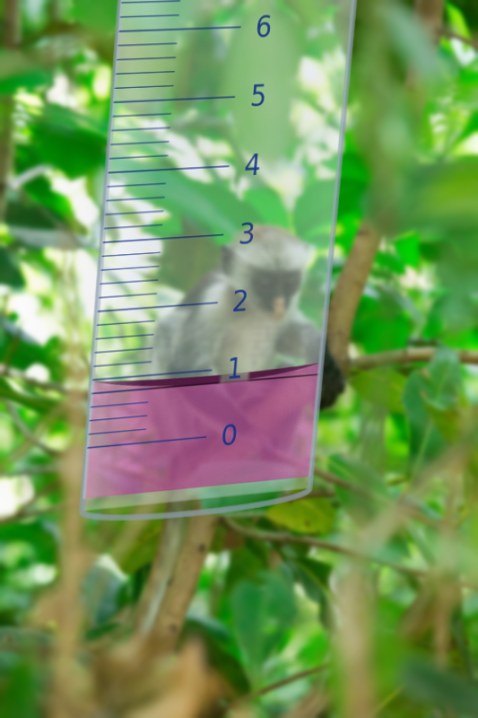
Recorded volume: mL 0.8
